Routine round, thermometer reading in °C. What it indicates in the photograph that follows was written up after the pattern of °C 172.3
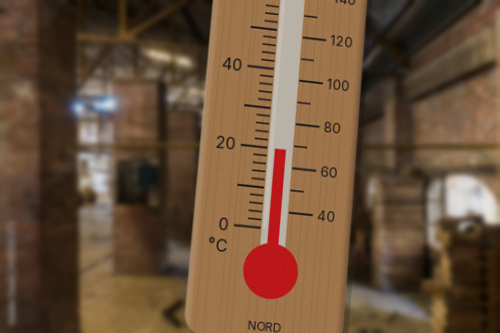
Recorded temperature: °C 20
